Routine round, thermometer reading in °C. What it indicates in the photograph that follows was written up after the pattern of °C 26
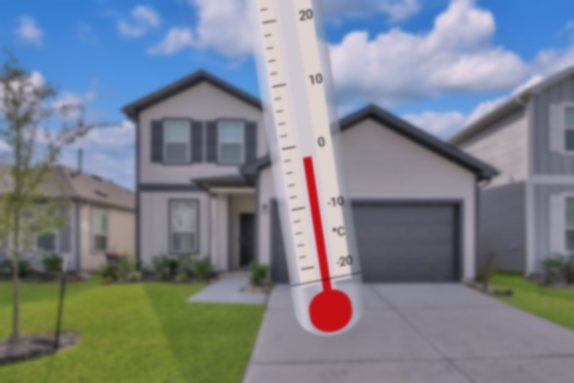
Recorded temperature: °C -2
